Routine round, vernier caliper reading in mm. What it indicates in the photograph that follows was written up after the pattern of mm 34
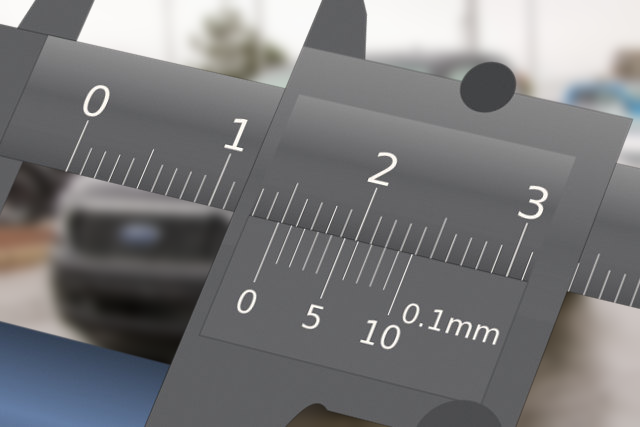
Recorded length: mm 14.8
